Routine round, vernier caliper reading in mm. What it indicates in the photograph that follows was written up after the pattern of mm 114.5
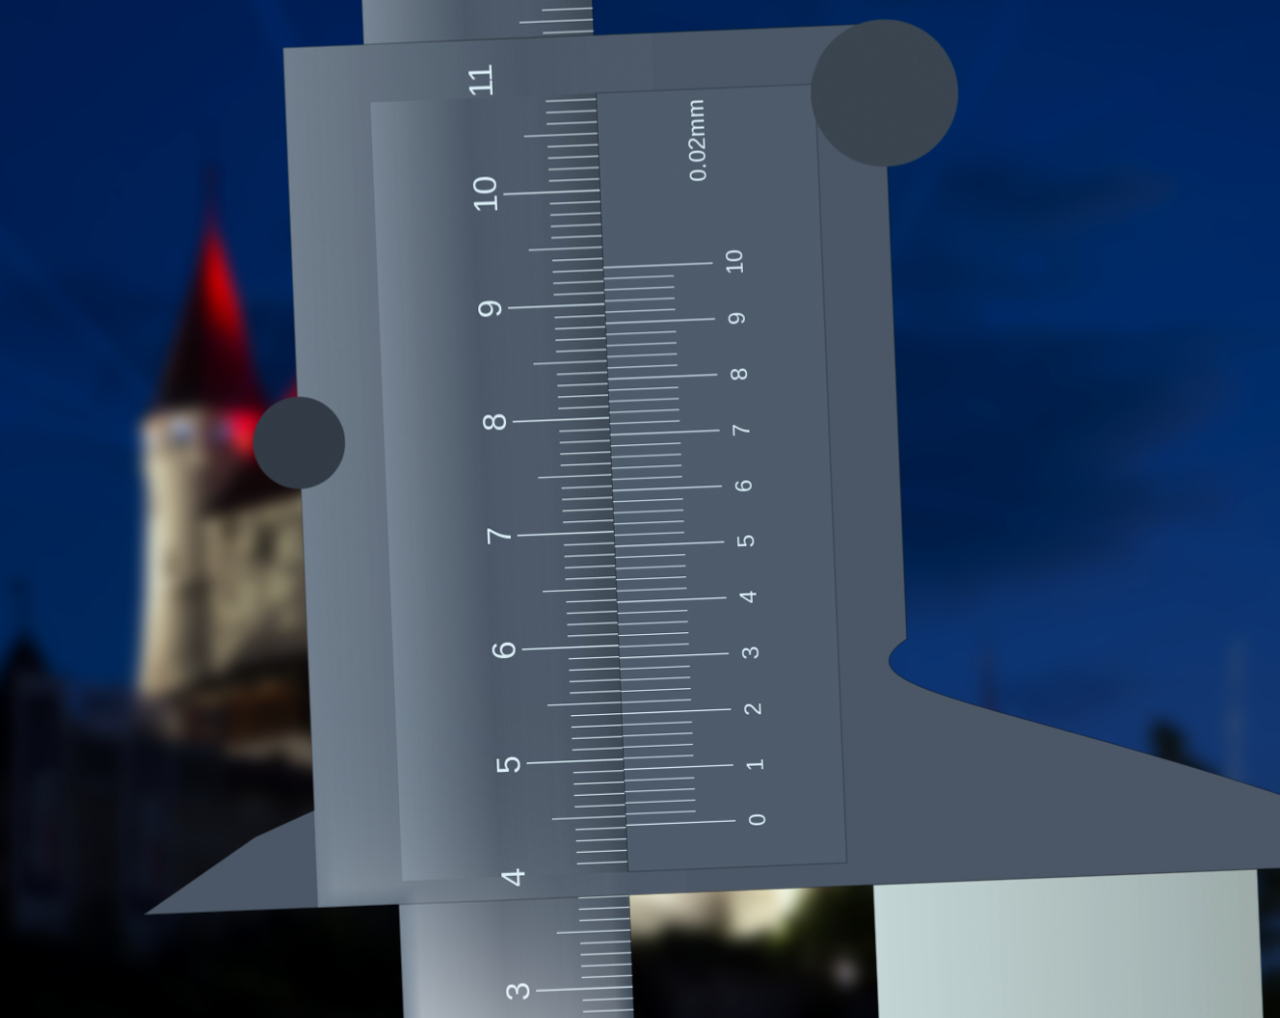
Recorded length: mm 44.2
